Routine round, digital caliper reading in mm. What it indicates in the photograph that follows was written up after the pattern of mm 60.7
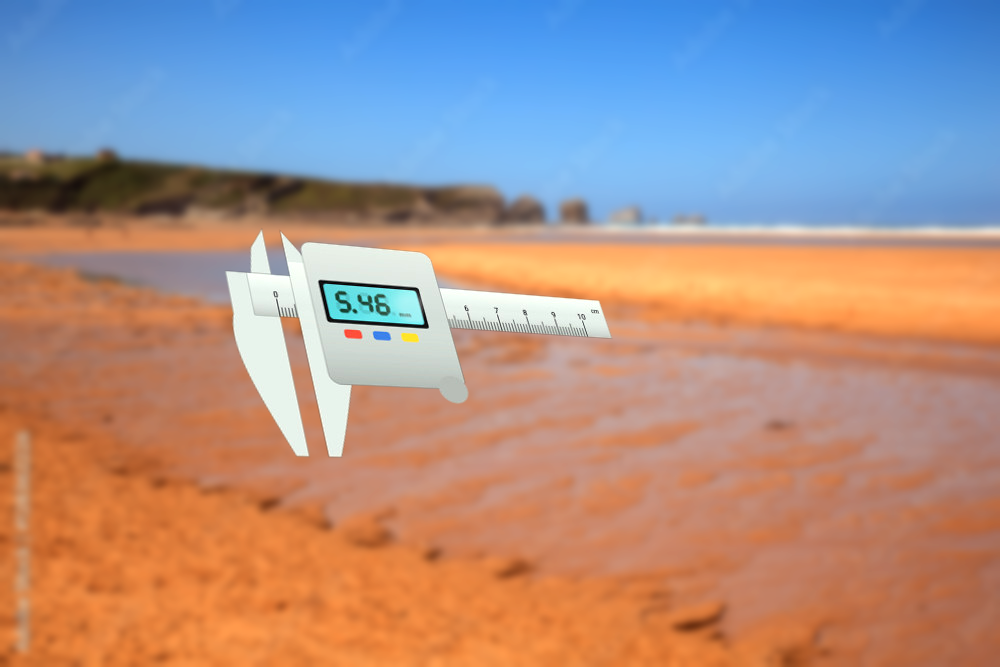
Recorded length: mm 5.46
